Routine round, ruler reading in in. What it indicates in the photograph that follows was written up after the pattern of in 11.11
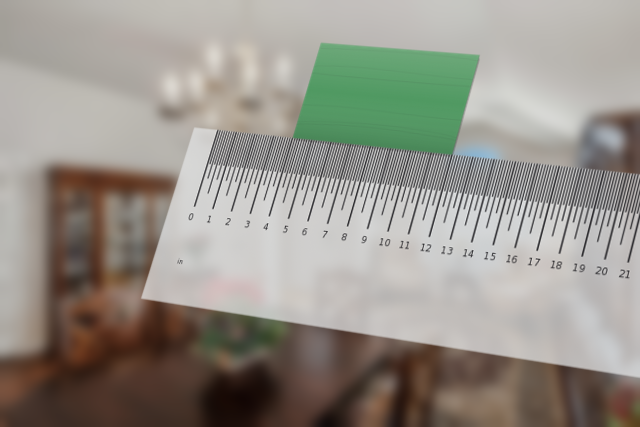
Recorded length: in 8
